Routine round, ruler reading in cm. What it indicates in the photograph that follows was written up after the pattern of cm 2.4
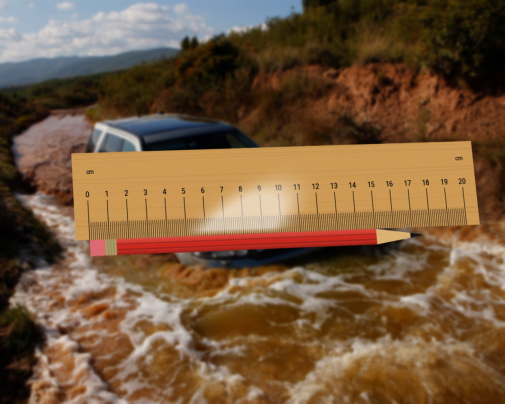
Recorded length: cm 17.5
